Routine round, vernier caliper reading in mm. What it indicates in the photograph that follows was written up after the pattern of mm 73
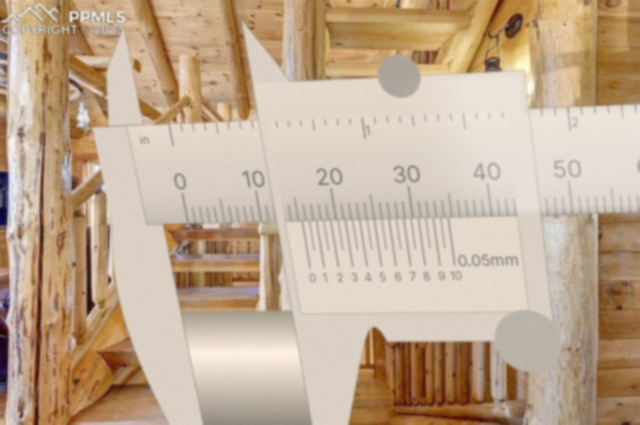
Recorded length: mm 15.5
